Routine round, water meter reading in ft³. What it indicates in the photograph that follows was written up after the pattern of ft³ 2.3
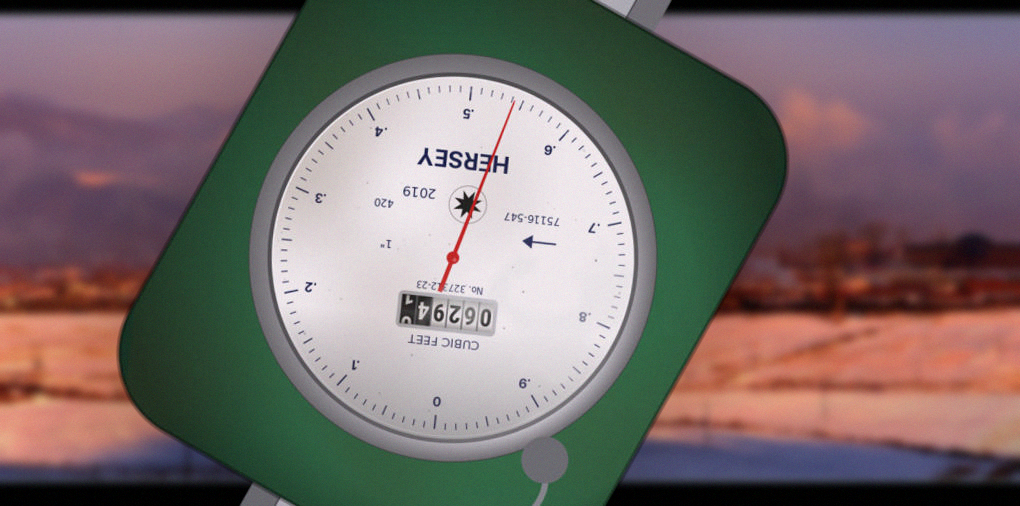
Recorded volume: ft³ 62940.54
